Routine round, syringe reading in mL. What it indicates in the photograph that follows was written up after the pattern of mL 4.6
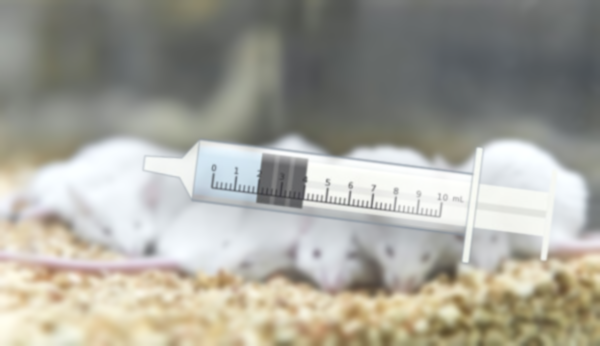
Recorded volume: mL 2
